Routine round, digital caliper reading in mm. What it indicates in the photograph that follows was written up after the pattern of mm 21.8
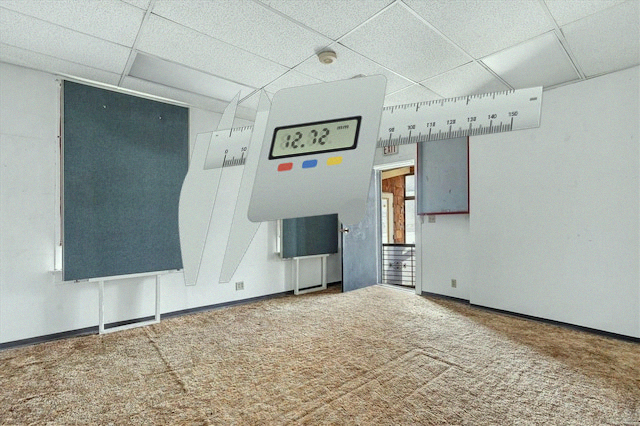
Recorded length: mm 12.72
